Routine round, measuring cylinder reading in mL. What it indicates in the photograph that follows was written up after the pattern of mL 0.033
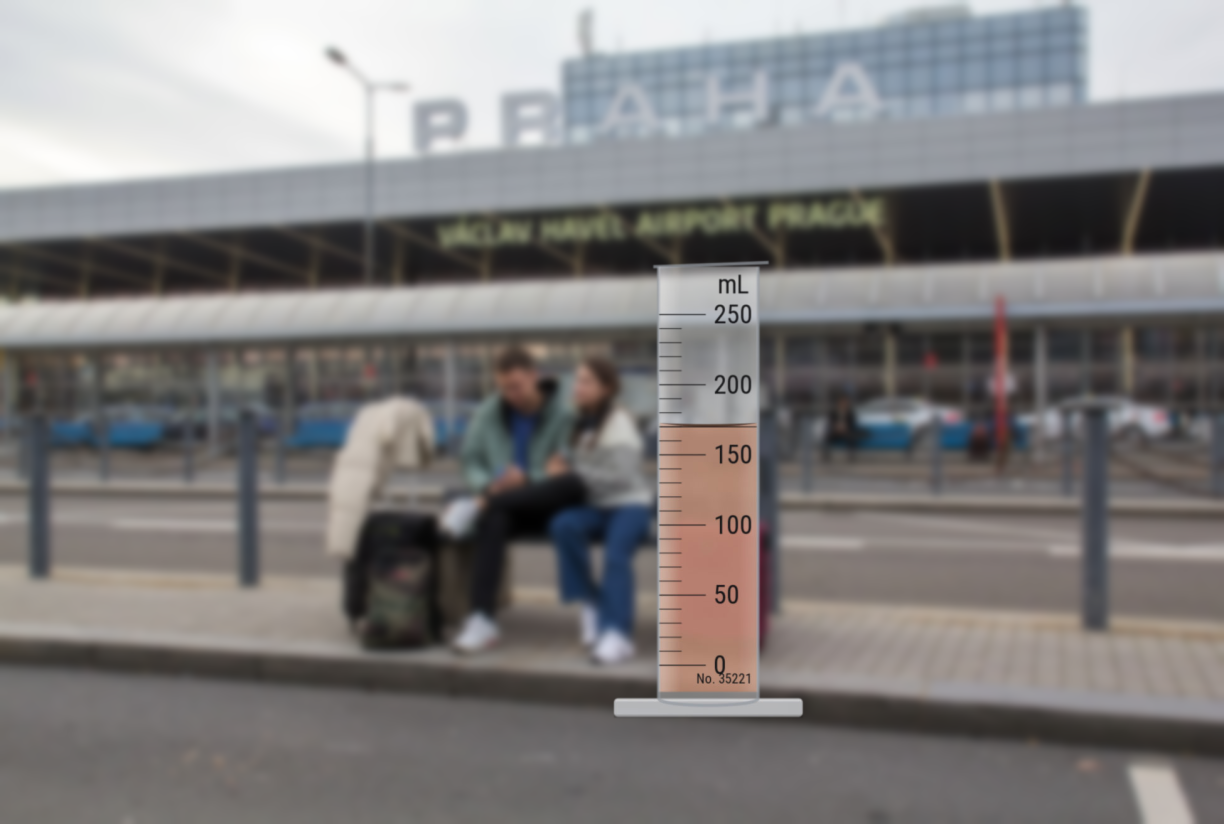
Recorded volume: mL 170
